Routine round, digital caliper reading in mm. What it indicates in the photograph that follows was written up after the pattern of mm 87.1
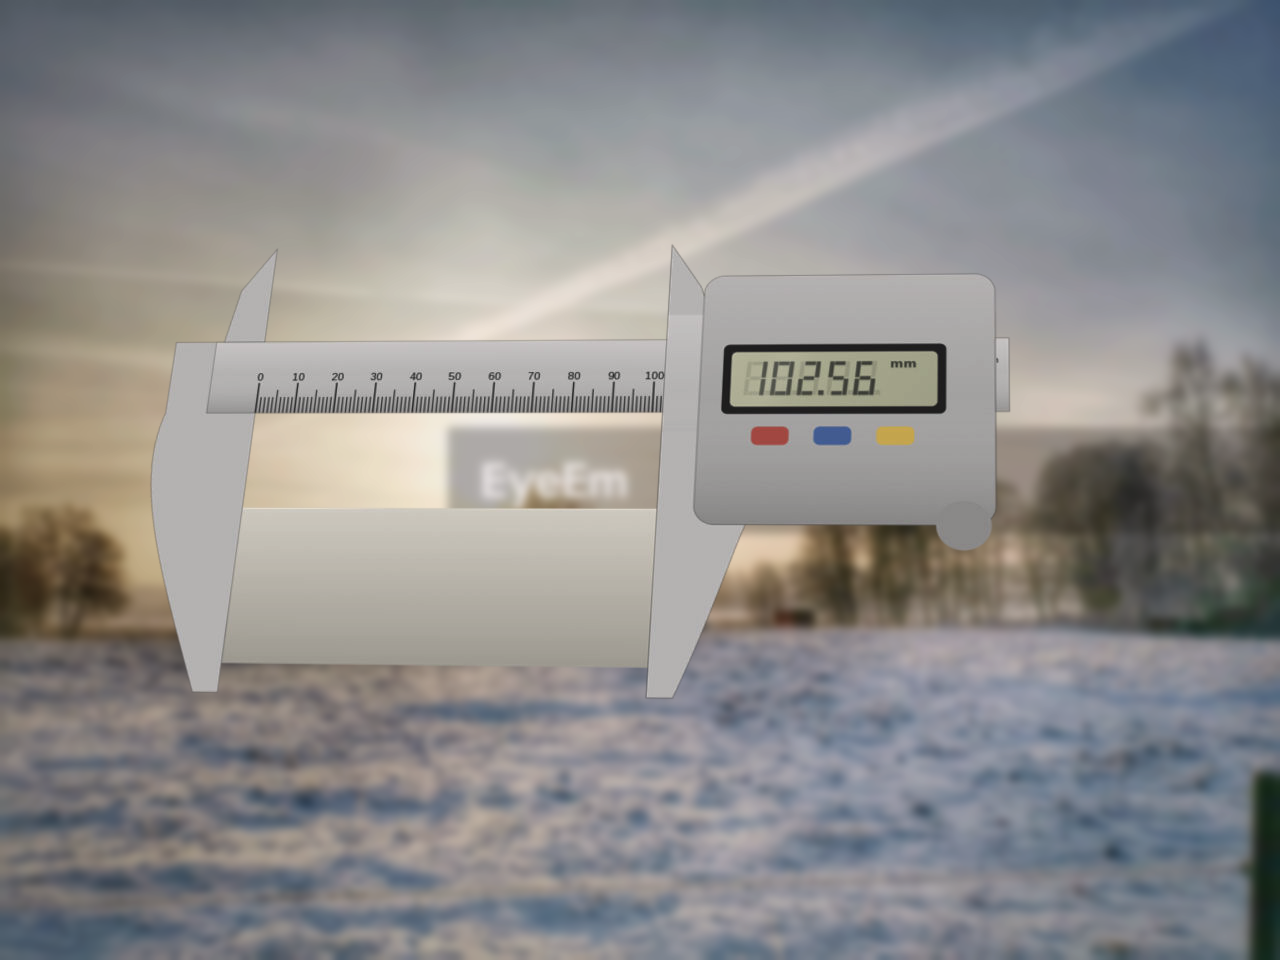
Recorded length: mm 102.56
